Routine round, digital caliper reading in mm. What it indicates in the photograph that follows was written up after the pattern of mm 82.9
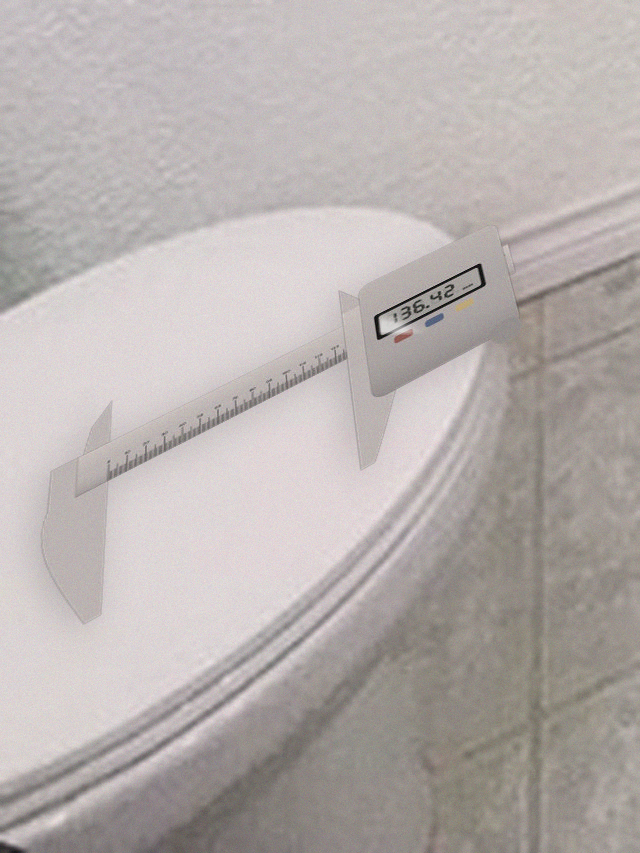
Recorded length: mm 136.42
